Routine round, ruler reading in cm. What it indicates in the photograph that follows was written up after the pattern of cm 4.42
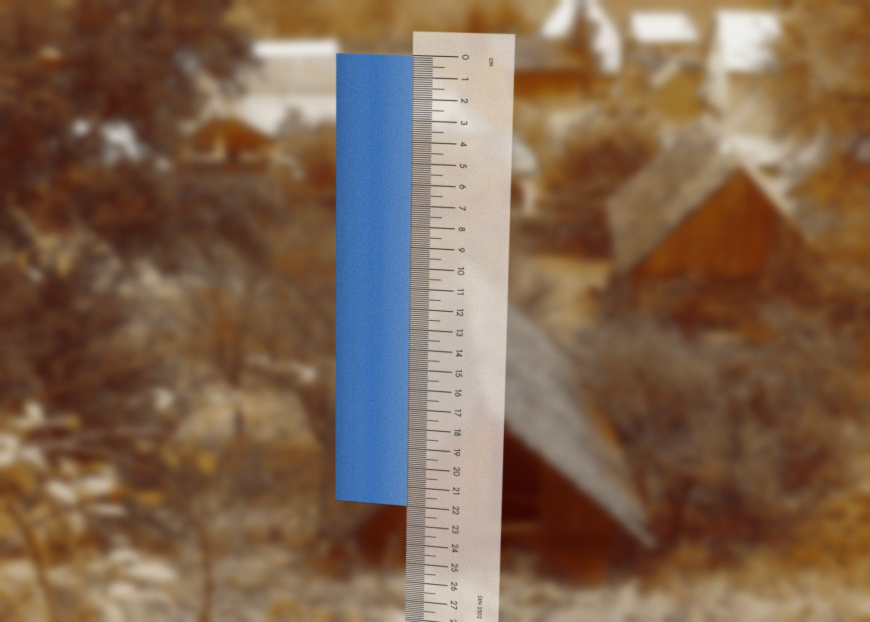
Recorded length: cm 22
